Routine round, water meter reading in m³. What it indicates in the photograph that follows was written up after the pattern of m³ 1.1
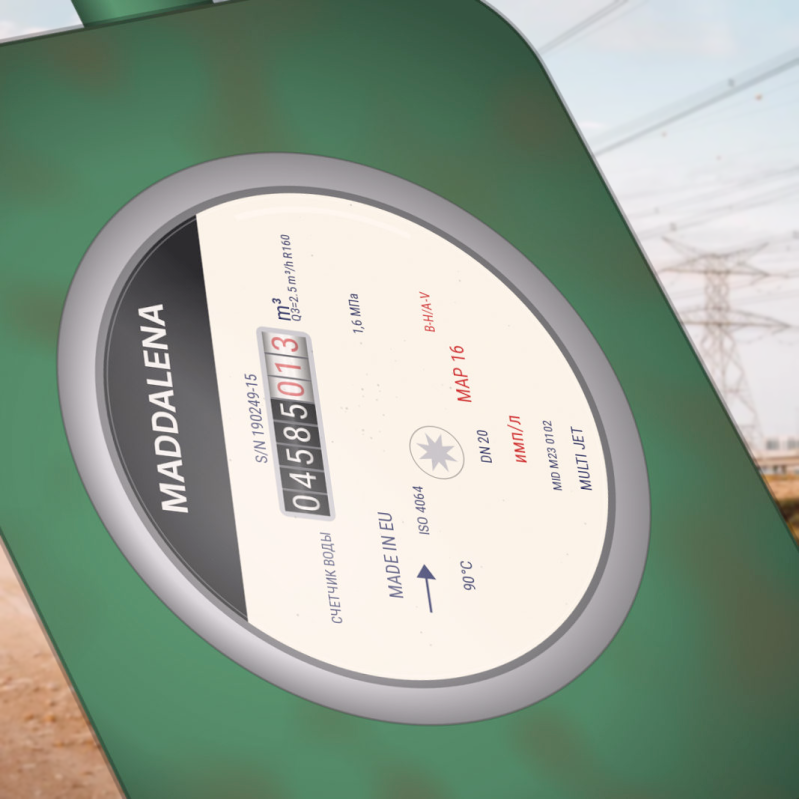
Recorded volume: m³ 4585.013
